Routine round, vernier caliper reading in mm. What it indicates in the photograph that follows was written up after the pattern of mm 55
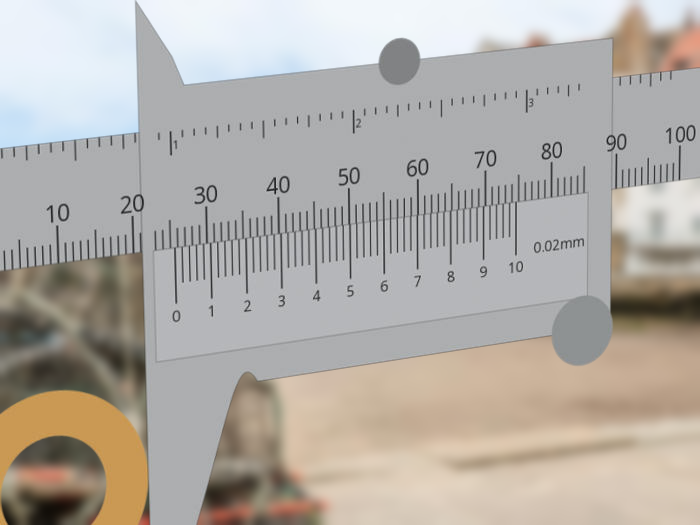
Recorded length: mm 25.6
